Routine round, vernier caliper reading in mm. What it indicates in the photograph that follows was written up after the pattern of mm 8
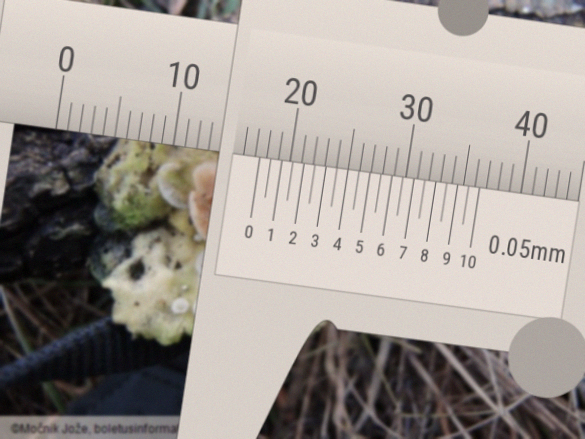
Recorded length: mm 17.4
